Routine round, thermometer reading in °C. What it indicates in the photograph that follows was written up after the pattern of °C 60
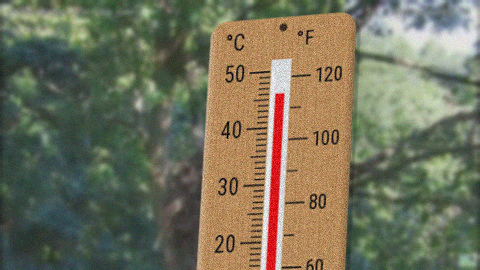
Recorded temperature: °C 46
